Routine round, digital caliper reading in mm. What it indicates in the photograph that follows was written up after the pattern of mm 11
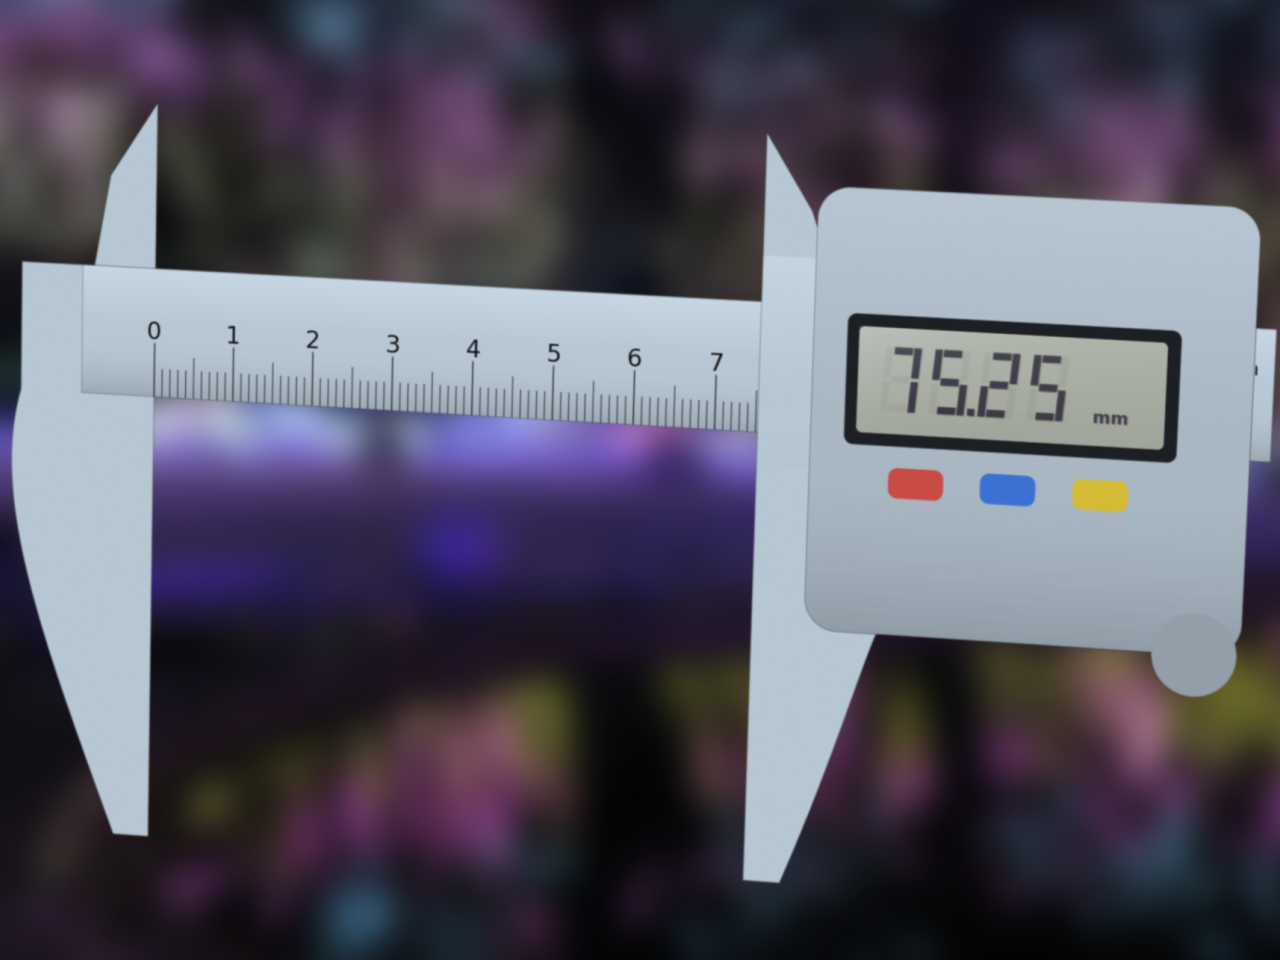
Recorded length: mm 75.25
